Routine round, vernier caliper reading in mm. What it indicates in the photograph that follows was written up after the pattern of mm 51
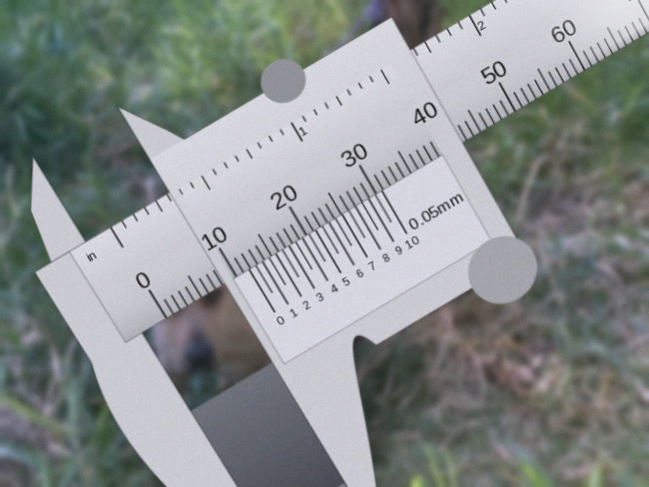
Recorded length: mm 11.8
